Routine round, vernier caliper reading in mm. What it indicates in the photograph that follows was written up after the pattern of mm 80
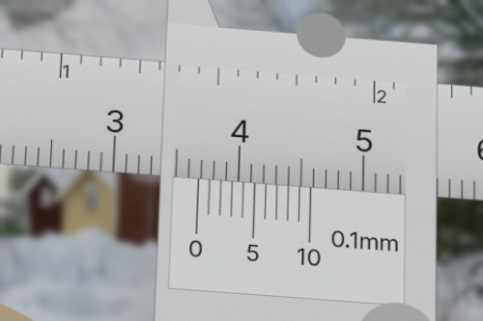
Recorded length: mm 36.8
